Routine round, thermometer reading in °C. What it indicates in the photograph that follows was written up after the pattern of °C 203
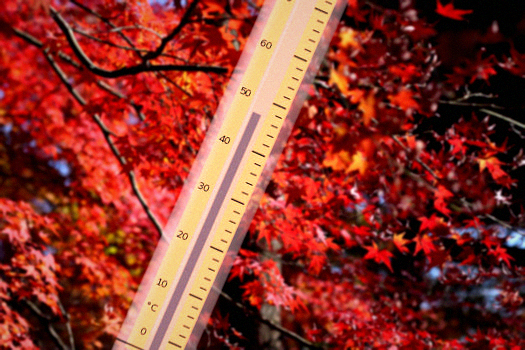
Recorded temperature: °C 47
